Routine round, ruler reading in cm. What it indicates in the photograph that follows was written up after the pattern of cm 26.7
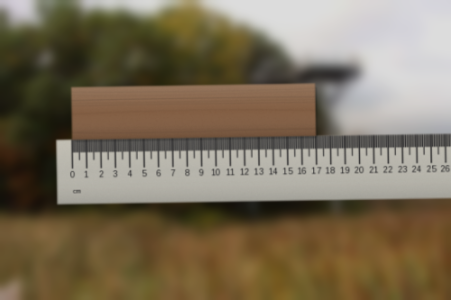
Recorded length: cm 17
